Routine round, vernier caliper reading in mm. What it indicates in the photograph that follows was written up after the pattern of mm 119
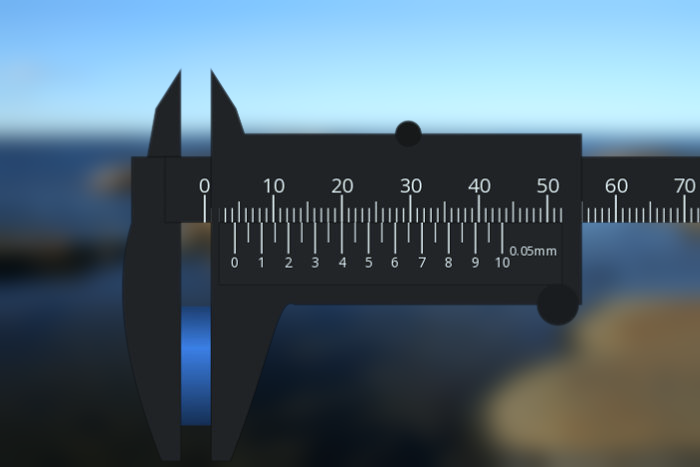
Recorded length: mm 4.4
